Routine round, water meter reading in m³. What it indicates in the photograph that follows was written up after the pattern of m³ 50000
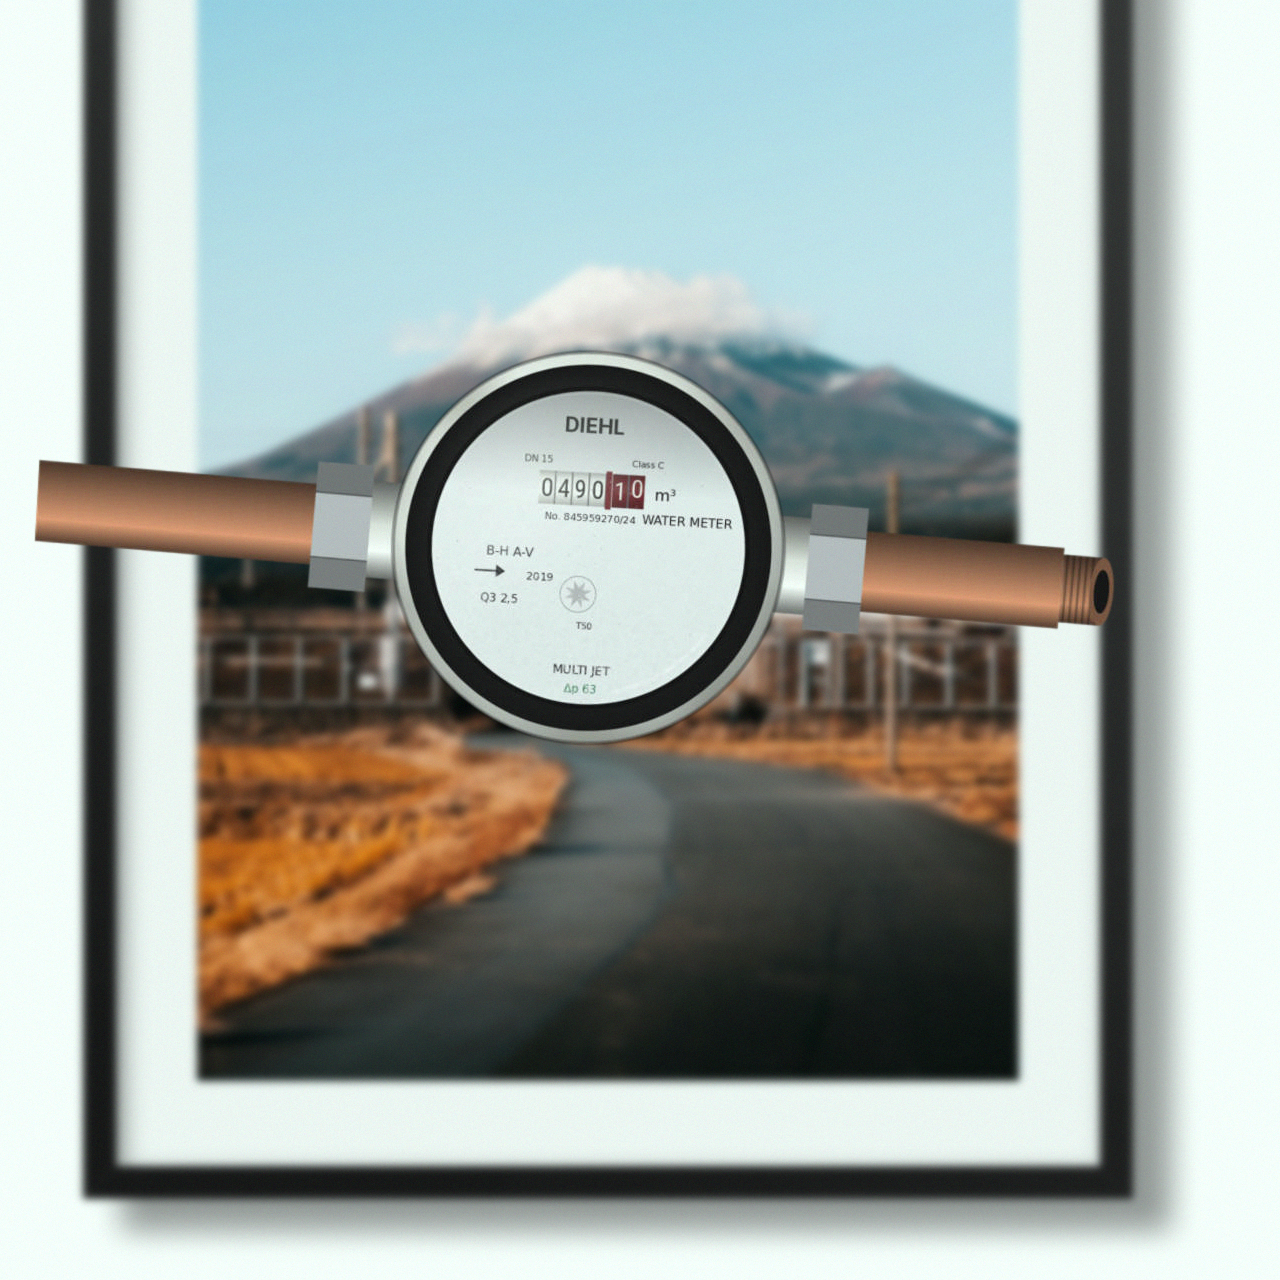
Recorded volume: m³ 490.10
